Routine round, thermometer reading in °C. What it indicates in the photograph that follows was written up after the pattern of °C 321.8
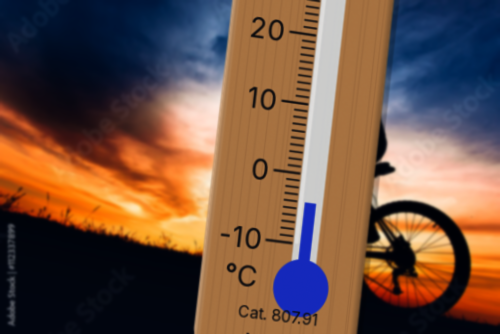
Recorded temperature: °C -4
